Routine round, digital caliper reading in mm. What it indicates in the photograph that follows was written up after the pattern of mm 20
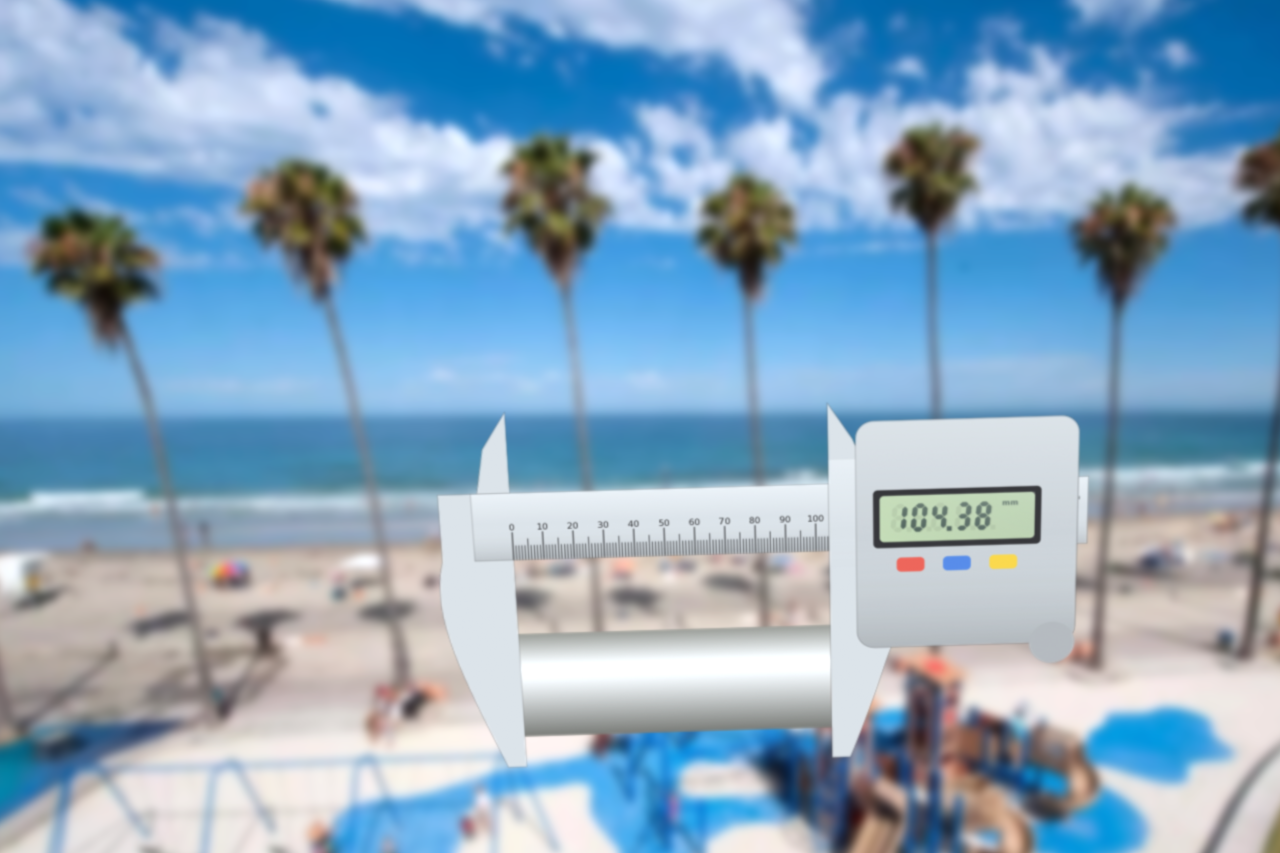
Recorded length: mm 104.38
